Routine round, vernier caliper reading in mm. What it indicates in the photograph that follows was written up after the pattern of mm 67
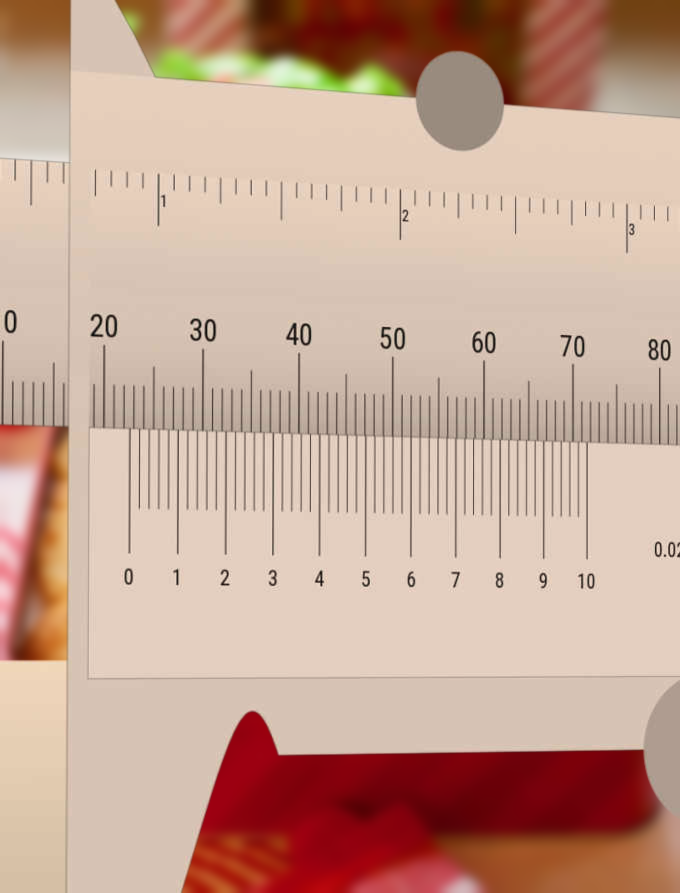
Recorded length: mm 22.6
